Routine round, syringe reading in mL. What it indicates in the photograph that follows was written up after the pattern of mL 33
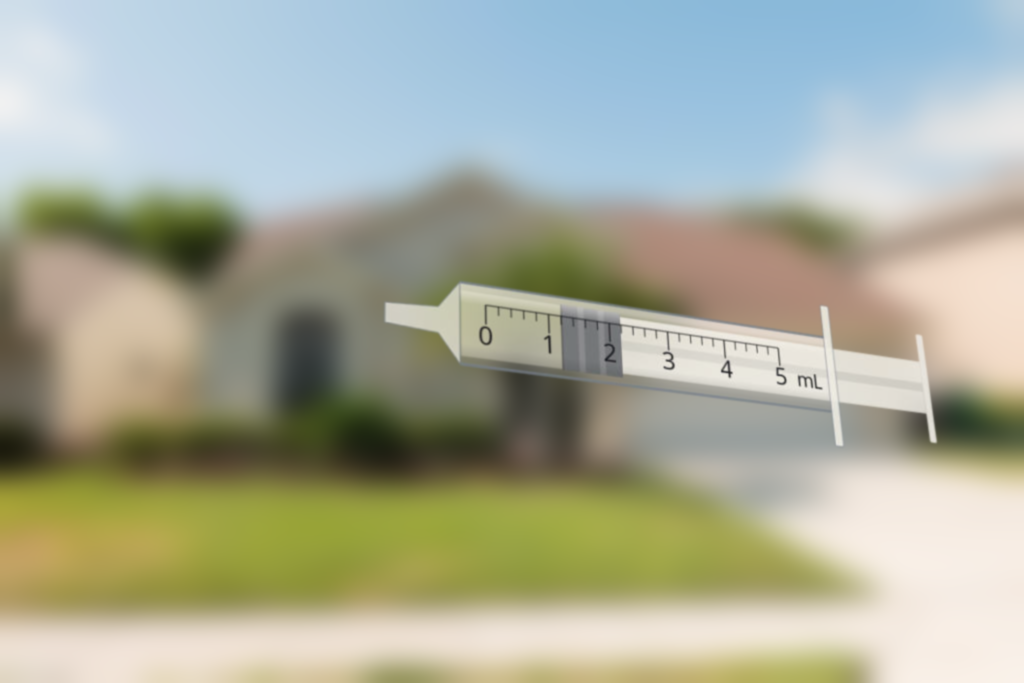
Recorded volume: mL 1.2
